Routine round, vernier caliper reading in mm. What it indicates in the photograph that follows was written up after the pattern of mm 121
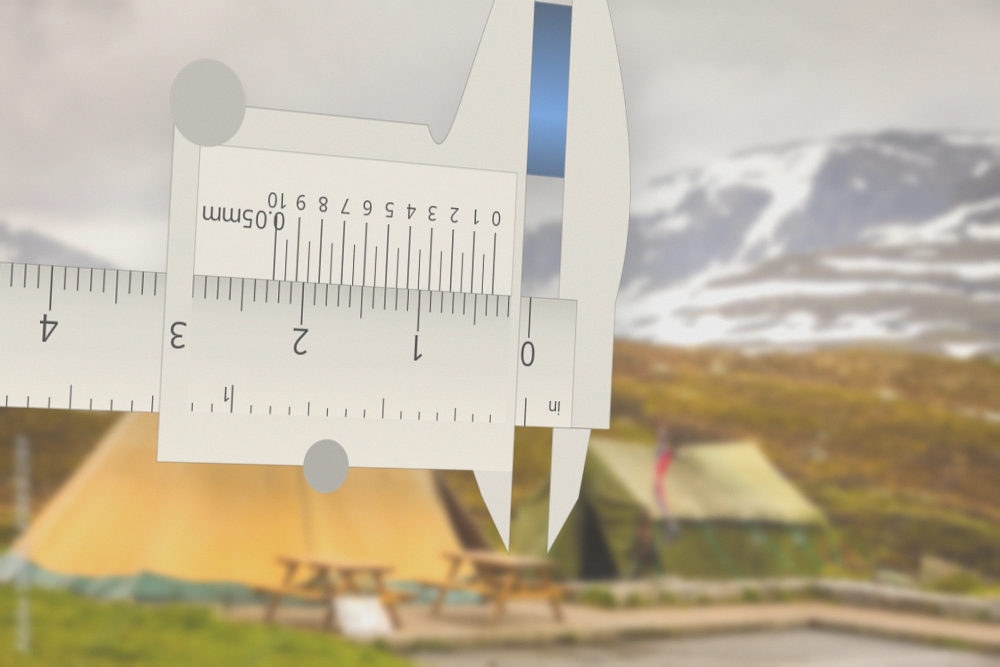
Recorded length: mm 3.5
